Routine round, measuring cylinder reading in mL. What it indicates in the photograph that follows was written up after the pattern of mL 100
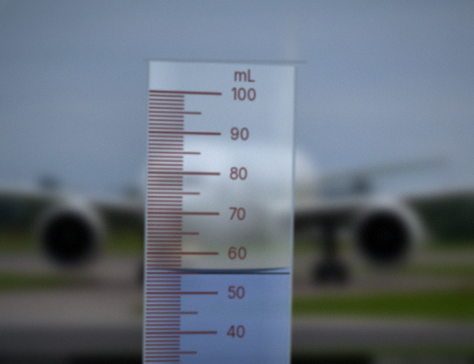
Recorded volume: mL 55
